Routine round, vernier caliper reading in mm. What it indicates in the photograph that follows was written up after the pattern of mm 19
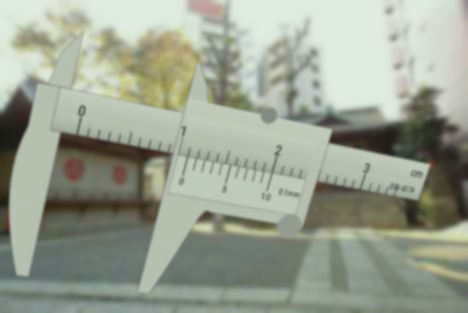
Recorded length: mm 11.0
